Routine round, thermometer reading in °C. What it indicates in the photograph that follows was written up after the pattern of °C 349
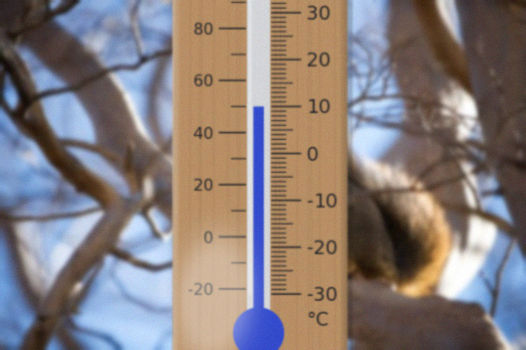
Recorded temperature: °C 10
